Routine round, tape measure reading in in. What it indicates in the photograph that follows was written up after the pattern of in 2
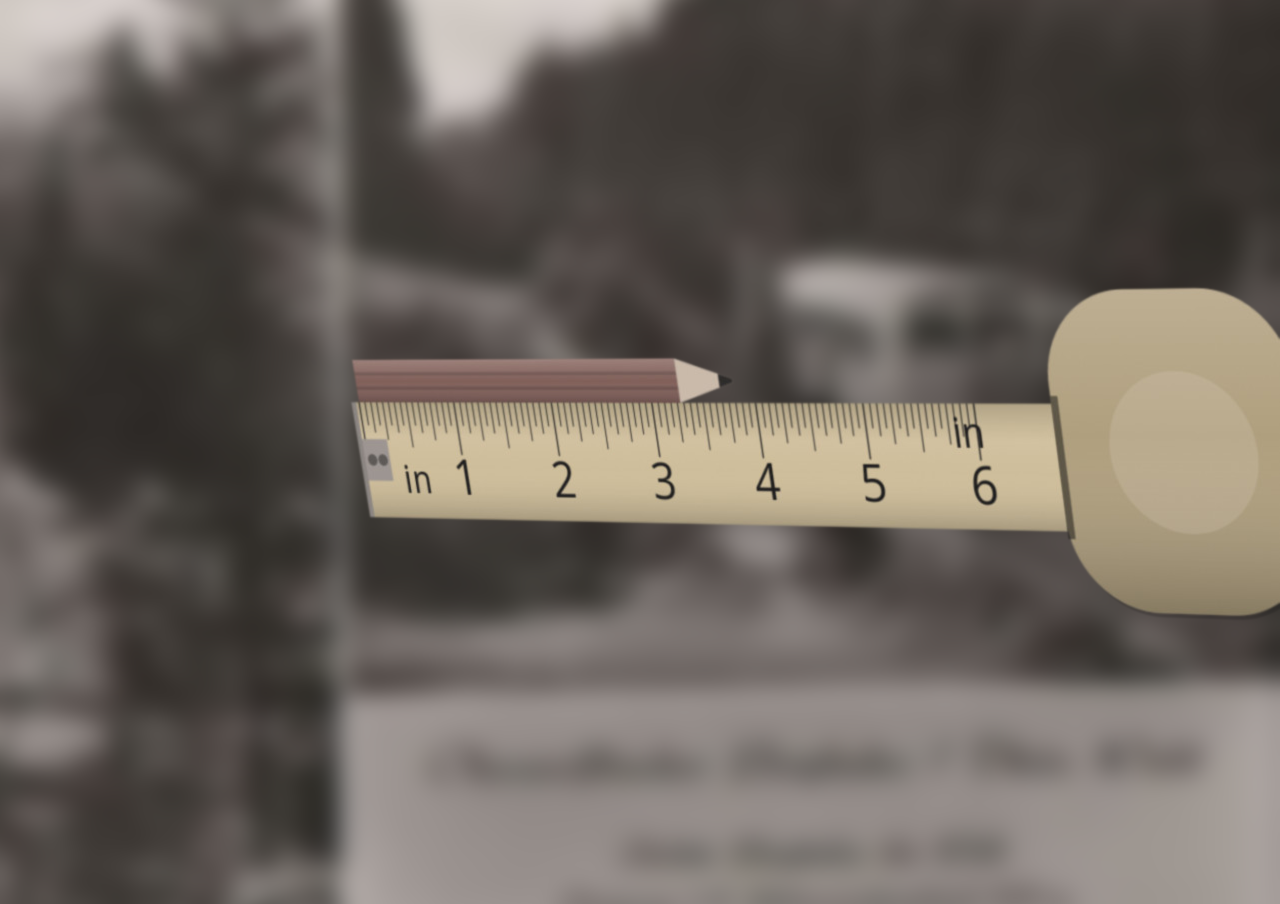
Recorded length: in 3.8125
